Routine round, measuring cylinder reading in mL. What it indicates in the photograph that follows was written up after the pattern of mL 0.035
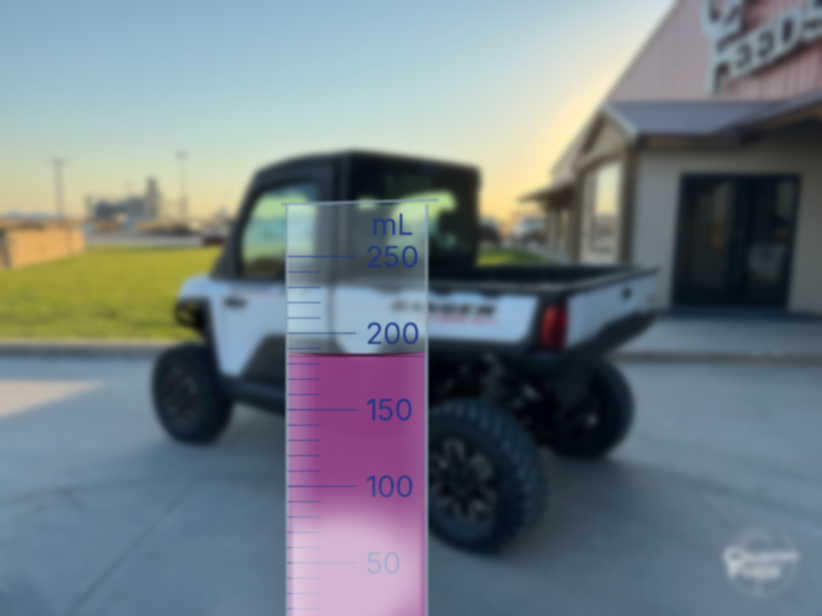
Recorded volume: mL 185
